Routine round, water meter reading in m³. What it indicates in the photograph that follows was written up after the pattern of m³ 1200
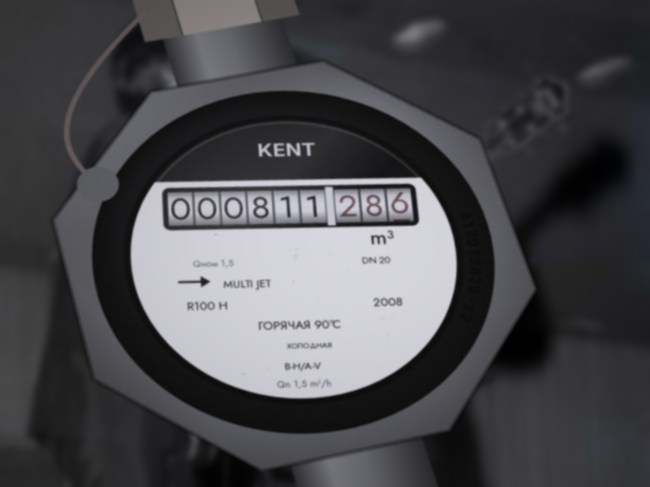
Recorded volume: m³ 811.286
